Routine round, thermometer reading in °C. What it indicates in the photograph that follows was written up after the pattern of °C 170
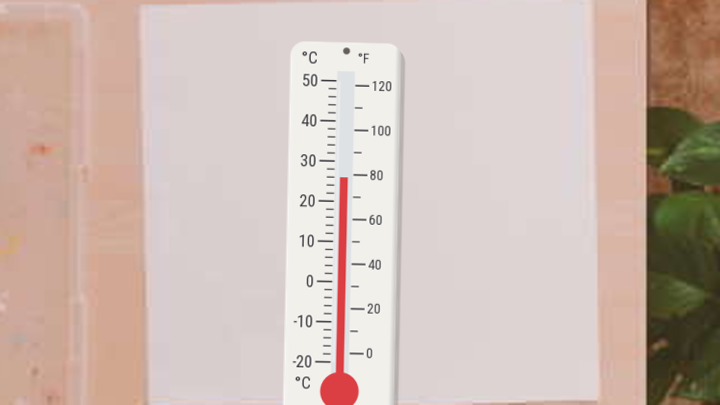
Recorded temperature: °C 26
